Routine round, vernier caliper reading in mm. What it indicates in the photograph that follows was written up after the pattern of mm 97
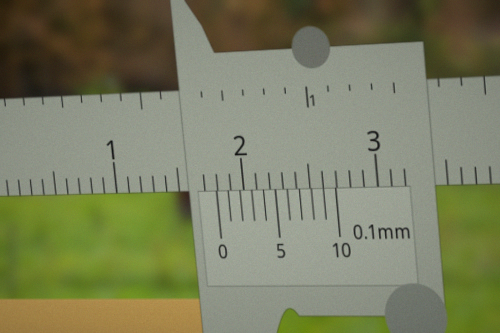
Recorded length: mm 17.9
